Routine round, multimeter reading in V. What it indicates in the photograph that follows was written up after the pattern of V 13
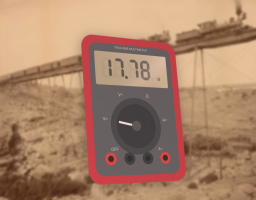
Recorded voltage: V 17.78
